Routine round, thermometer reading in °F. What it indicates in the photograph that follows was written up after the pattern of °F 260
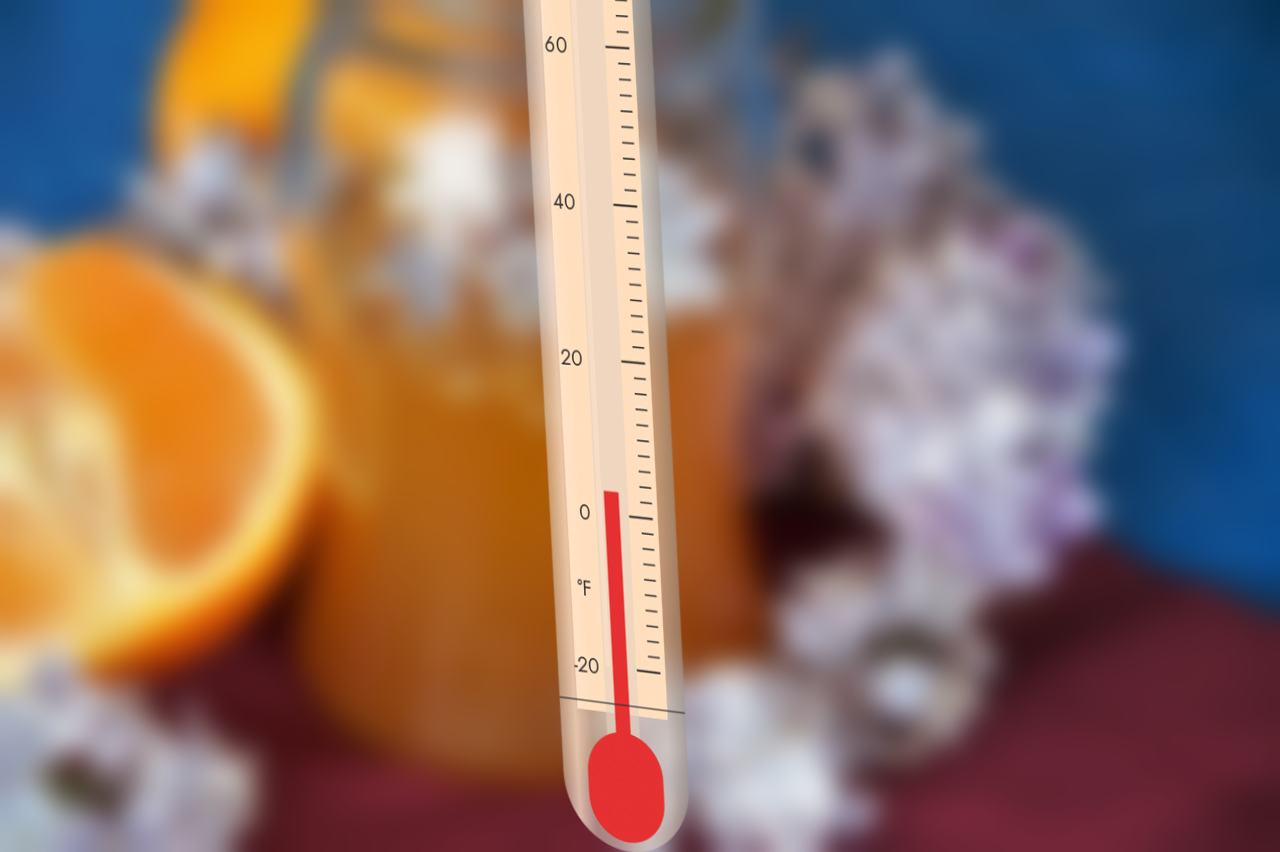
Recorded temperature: °F 3
